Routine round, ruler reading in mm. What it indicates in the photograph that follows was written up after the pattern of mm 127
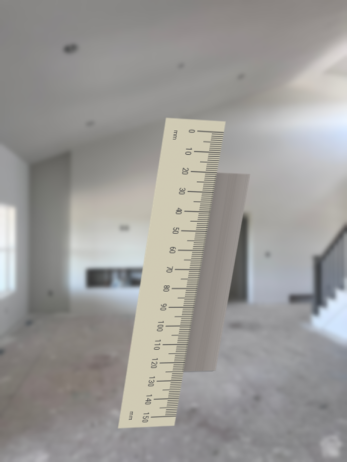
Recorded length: mm 105
